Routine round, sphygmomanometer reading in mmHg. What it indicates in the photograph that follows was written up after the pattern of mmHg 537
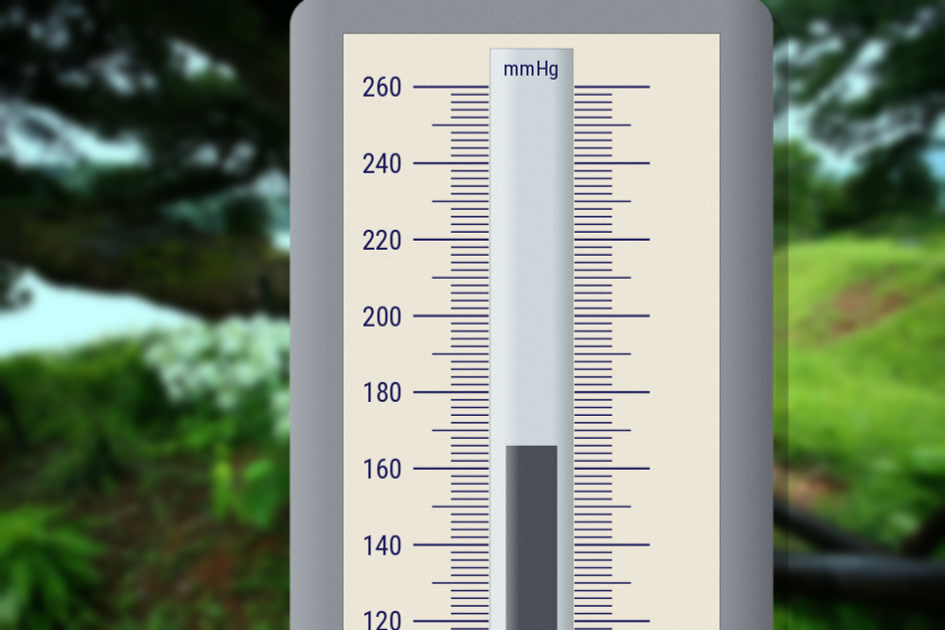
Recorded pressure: mmHg 166
